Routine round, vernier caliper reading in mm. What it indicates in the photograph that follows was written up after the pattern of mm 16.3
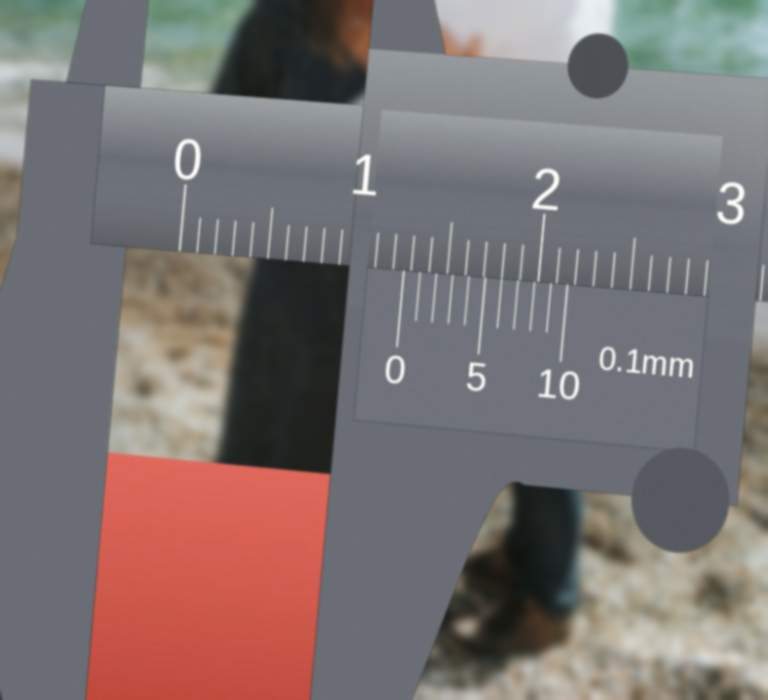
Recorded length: mm 12.6
